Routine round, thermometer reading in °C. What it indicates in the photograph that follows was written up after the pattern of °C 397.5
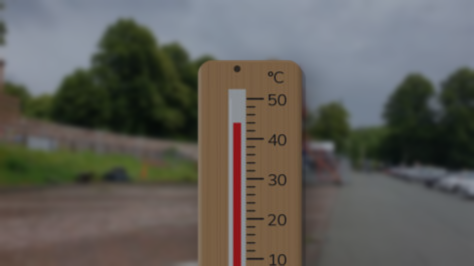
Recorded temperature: °C 44
